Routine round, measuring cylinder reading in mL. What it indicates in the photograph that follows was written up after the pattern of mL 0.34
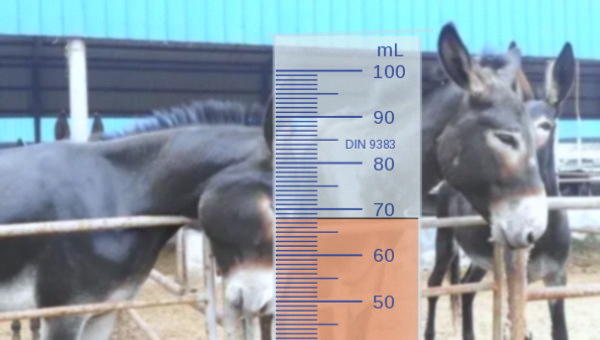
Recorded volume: mL 68
